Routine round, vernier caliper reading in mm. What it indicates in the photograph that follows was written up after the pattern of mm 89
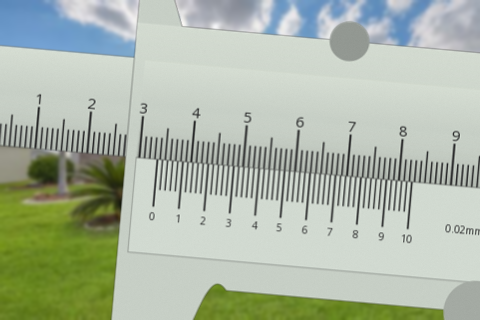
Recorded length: mm 33.5
